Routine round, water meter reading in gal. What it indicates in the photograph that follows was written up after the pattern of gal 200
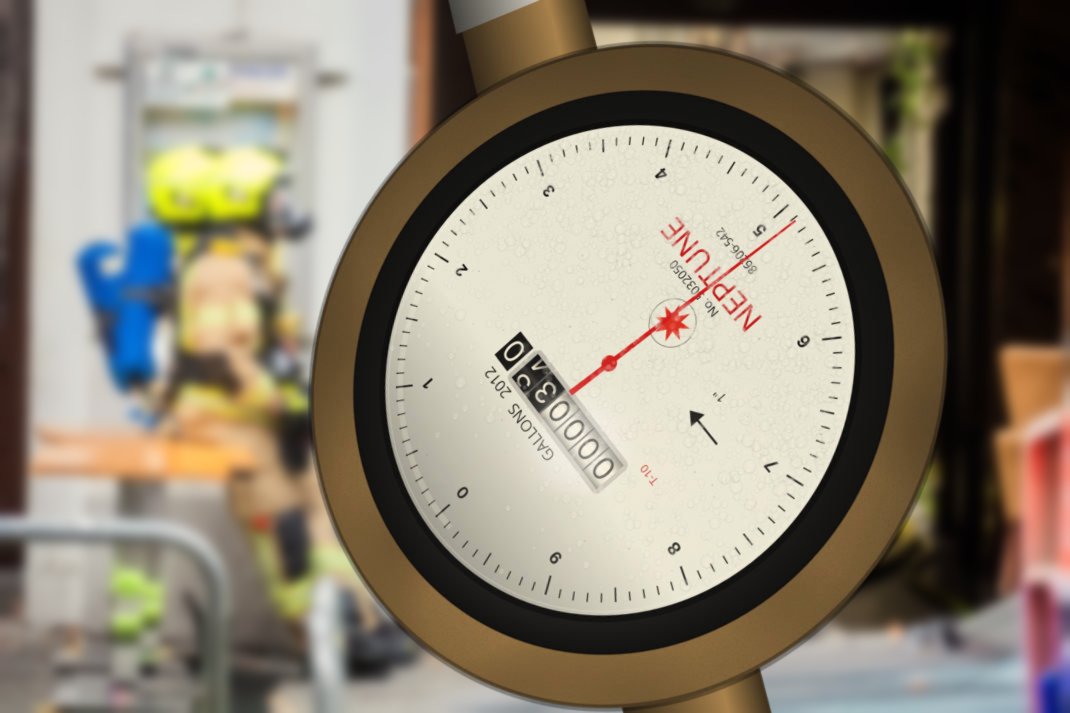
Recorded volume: gal 335.1
